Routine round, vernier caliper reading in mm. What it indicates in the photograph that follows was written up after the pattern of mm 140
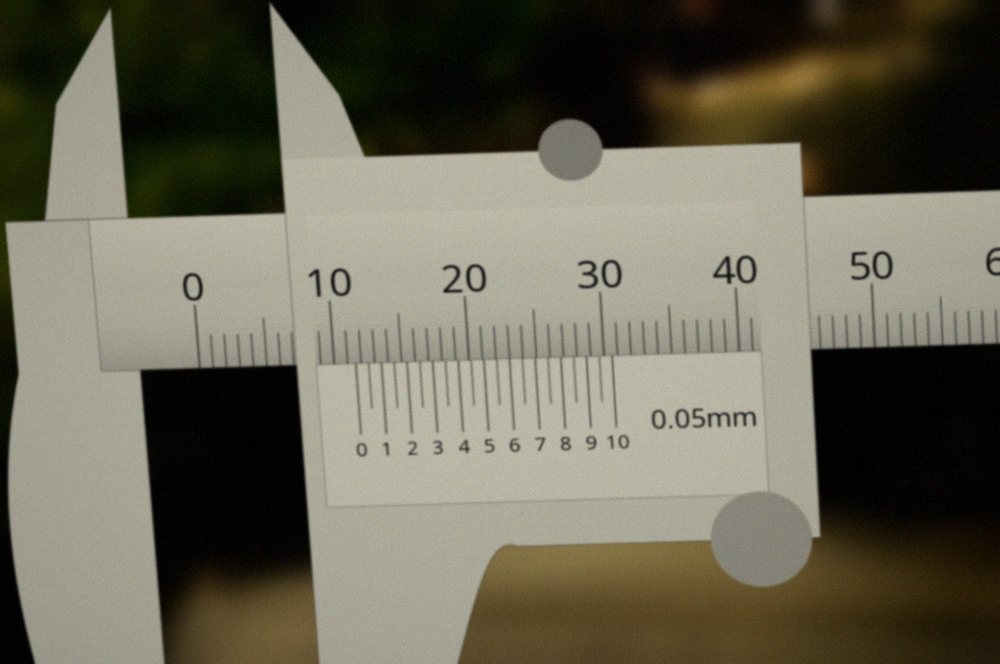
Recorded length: mm 11.6
